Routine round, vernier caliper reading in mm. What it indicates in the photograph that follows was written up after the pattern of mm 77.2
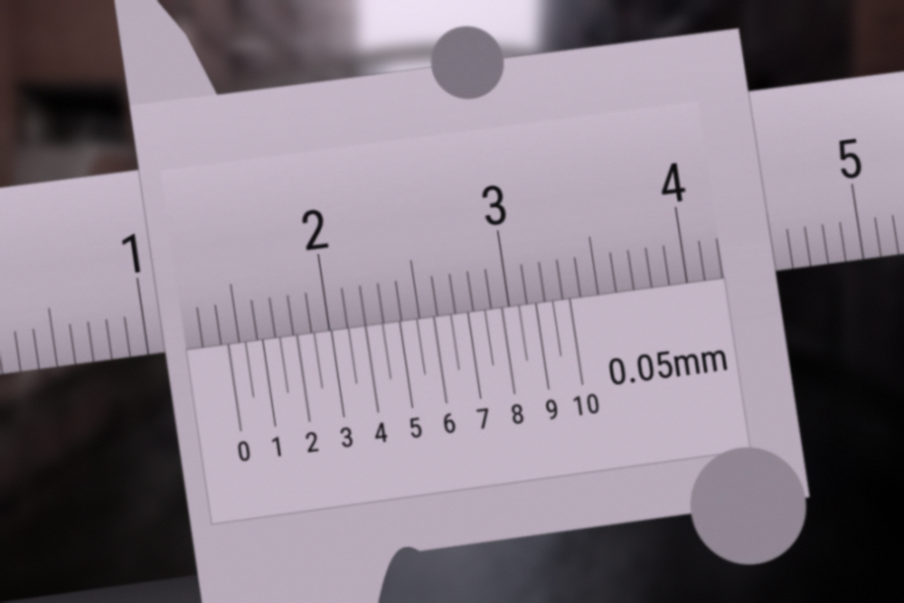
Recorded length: mm 14.4
